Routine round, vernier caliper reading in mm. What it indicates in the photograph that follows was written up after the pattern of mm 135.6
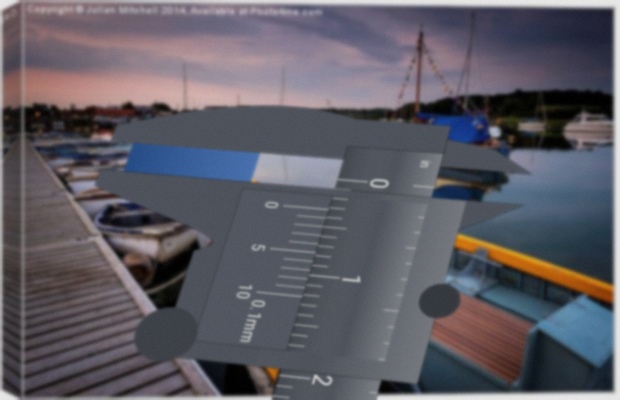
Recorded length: mm 3.2
